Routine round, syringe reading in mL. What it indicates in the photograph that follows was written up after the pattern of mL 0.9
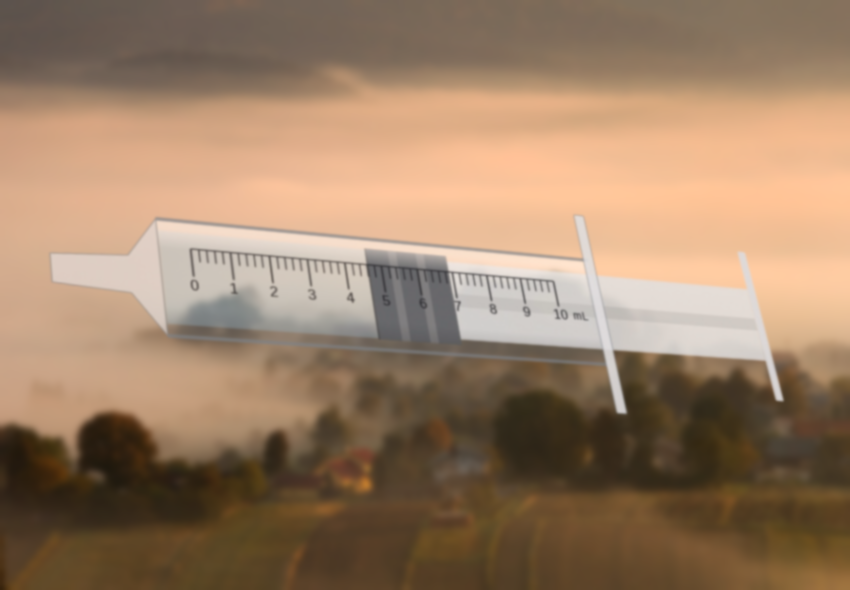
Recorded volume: mL 4.6
